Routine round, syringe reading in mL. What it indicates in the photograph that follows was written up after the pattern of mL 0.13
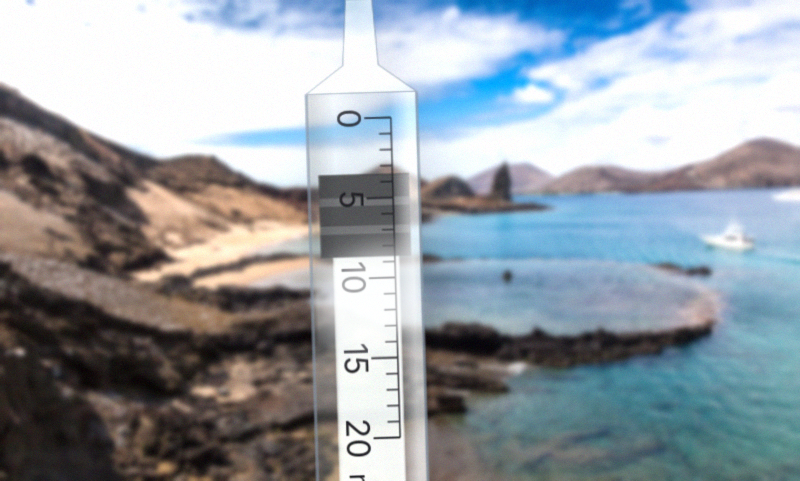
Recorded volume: mL 3.5
